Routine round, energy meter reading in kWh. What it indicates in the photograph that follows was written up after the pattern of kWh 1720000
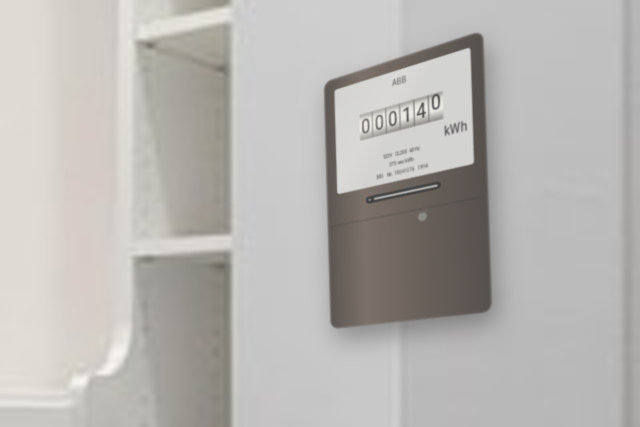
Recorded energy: kWh 140
